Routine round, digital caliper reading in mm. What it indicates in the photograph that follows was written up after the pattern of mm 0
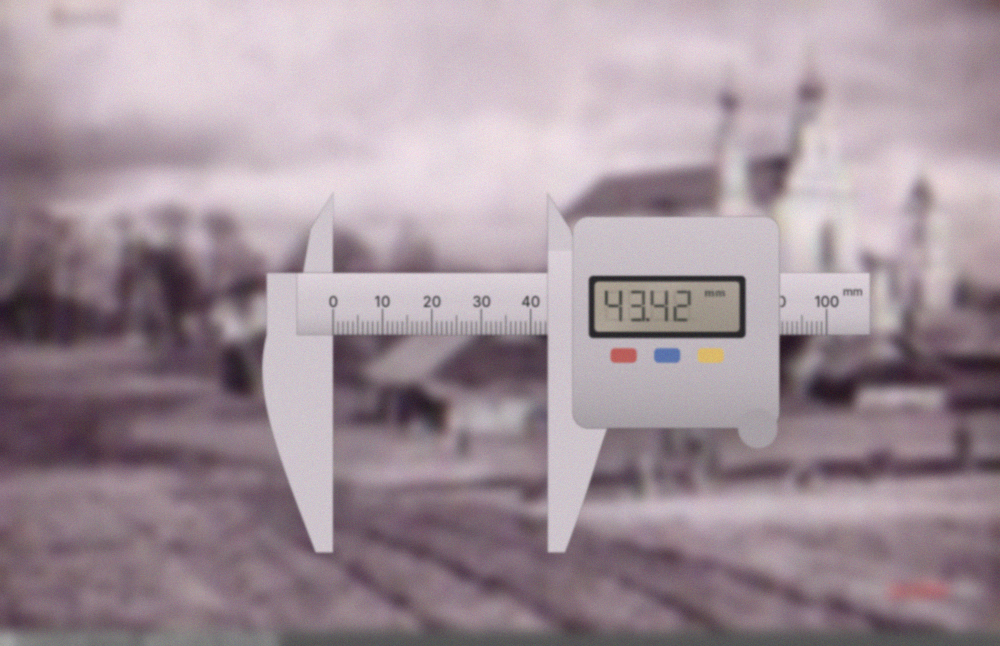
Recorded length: mm 43.42
